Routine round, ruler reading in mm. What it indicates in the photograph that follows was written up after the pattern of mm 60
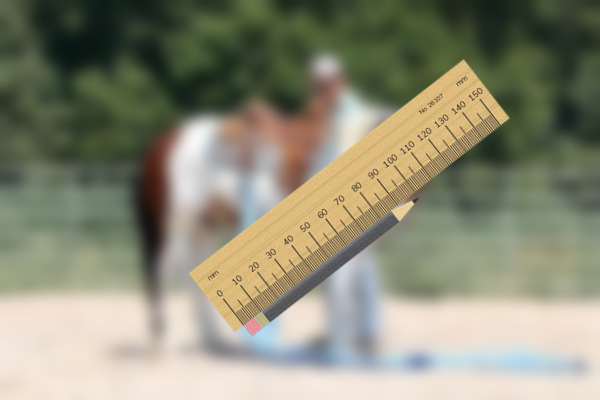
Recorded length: mm 100
